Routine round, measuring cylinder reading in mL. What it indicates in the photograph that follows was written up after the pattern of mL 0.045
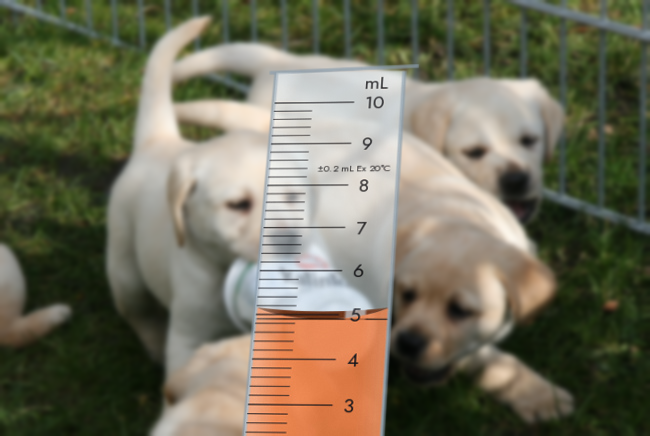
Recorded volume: mL 4.9
